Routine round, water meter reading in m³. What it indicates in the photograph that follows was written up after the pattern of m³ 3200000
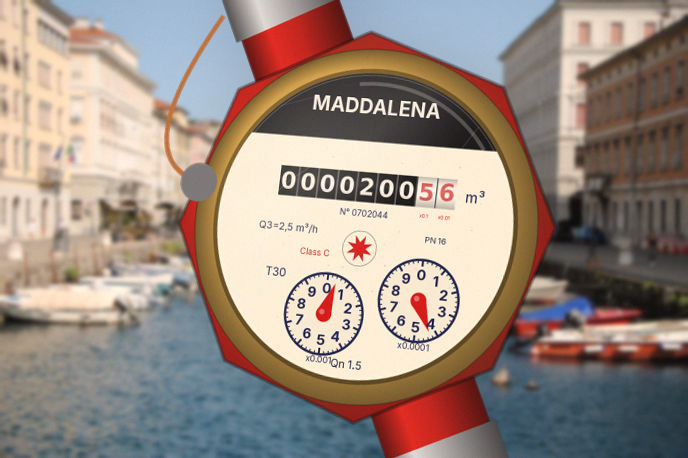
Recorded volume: m³ 200.5604
